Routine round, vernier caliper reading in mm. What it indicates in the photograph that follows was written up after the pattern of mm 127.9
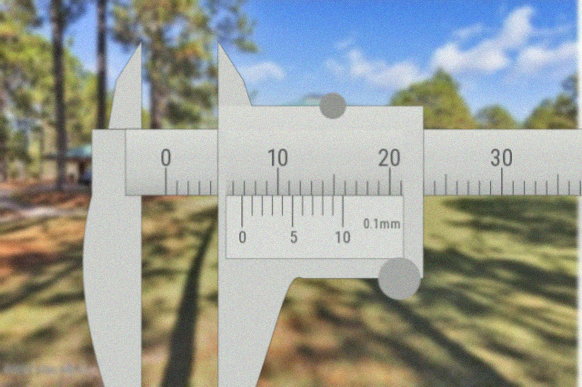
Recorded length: mm 6.8
